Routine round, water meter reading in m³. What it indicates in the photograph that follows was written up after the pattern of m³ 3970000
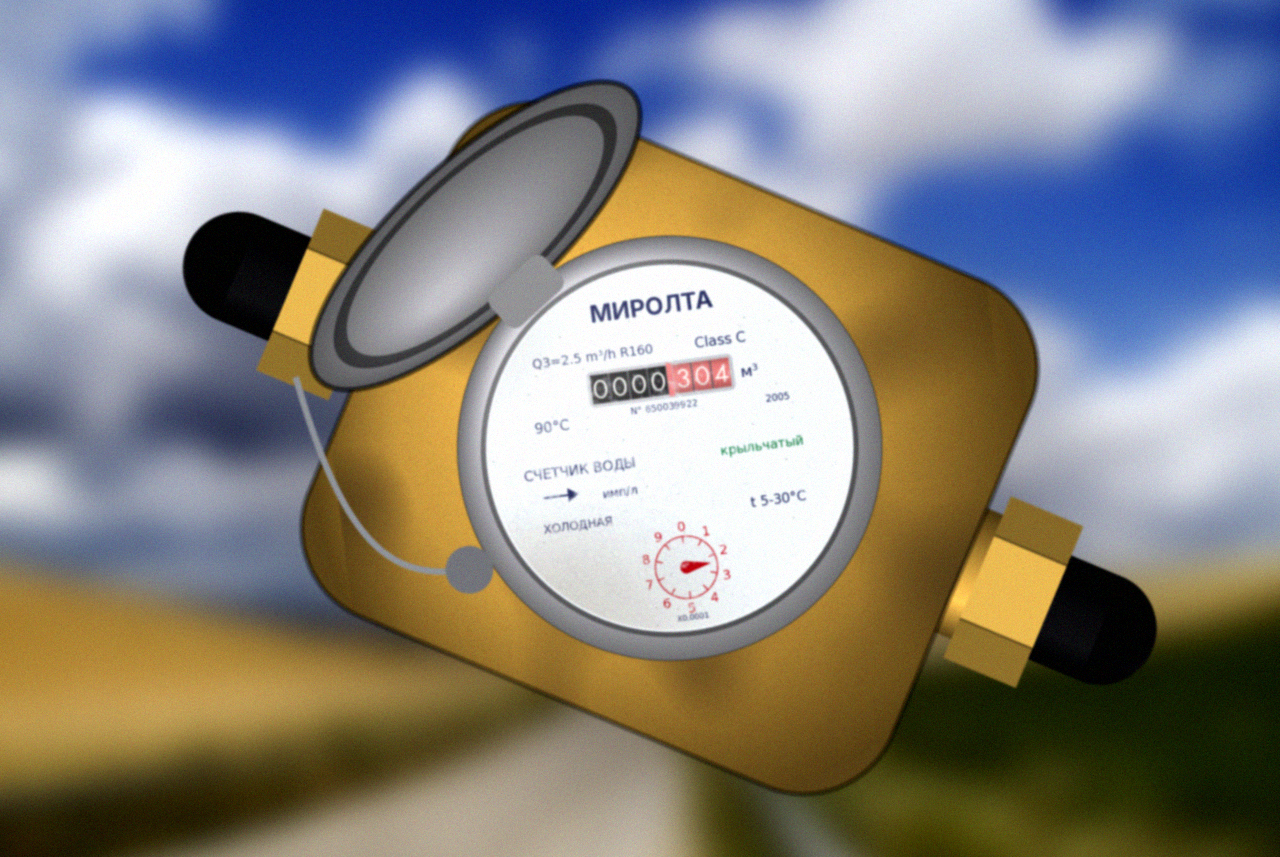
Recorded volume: m³ 0.3042
